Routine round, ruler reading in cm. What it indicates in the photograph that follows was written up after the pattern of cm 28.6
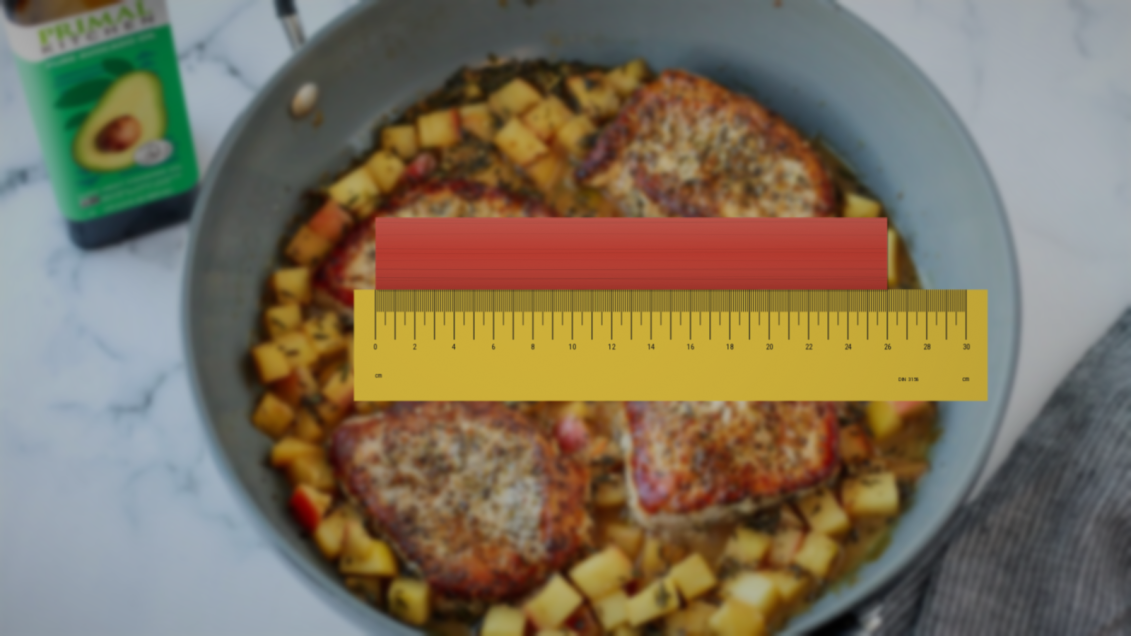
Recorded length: cm 26
